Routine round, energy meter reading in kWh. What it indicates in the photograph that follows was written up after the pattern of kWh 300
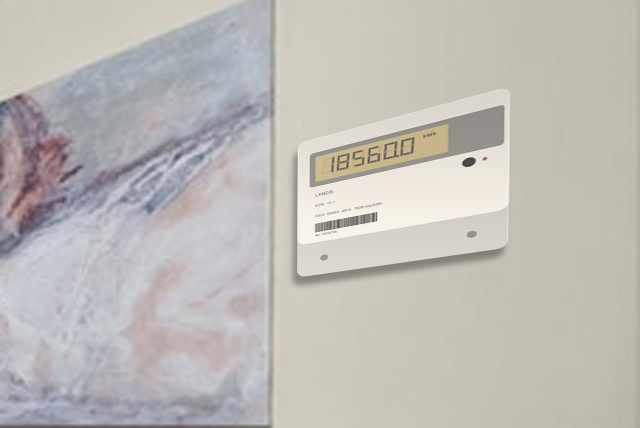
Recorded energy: kWh 18560.0
